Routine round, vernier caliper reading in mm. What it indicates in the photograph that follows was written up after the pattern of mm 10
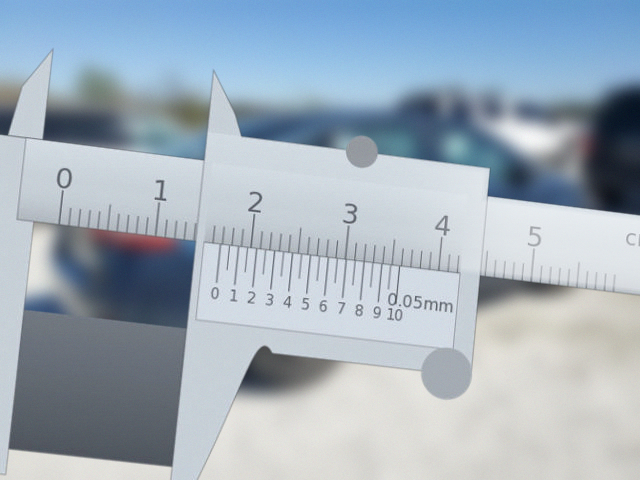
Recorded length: mm 16.8
